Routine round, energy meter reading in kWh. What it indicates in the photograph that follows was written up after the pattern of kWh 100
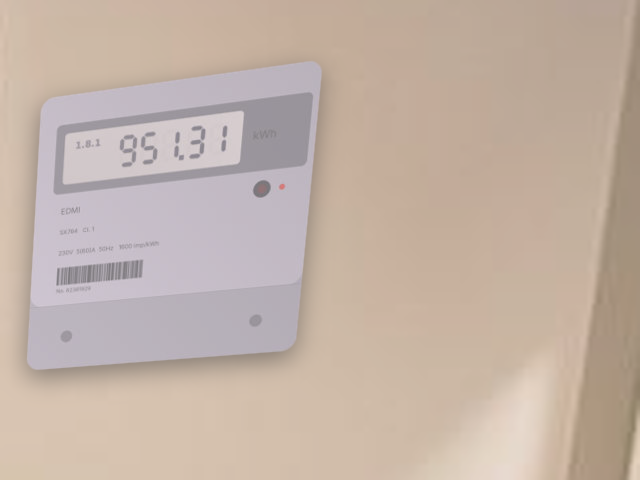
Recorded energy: kWh 951.31
